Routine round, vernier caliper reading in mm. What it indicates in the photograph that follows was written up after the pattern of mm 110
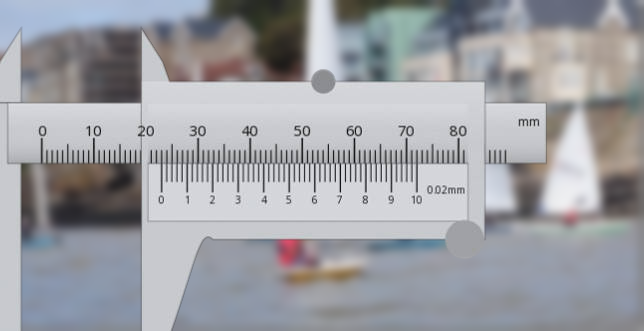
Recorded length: mm 23.0
